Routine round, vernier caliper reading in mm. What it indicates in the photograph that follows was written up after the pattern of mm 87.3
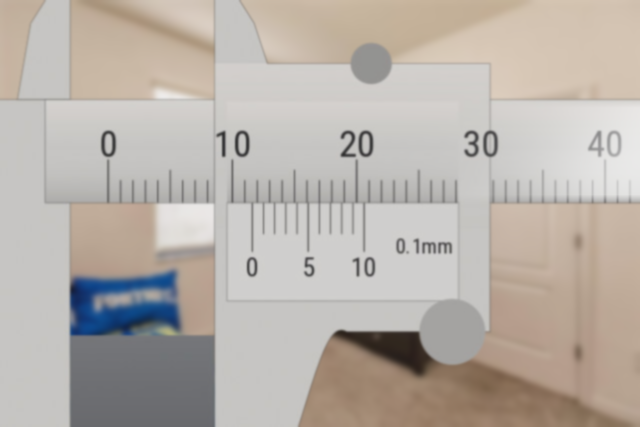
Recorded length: mm 11.6
